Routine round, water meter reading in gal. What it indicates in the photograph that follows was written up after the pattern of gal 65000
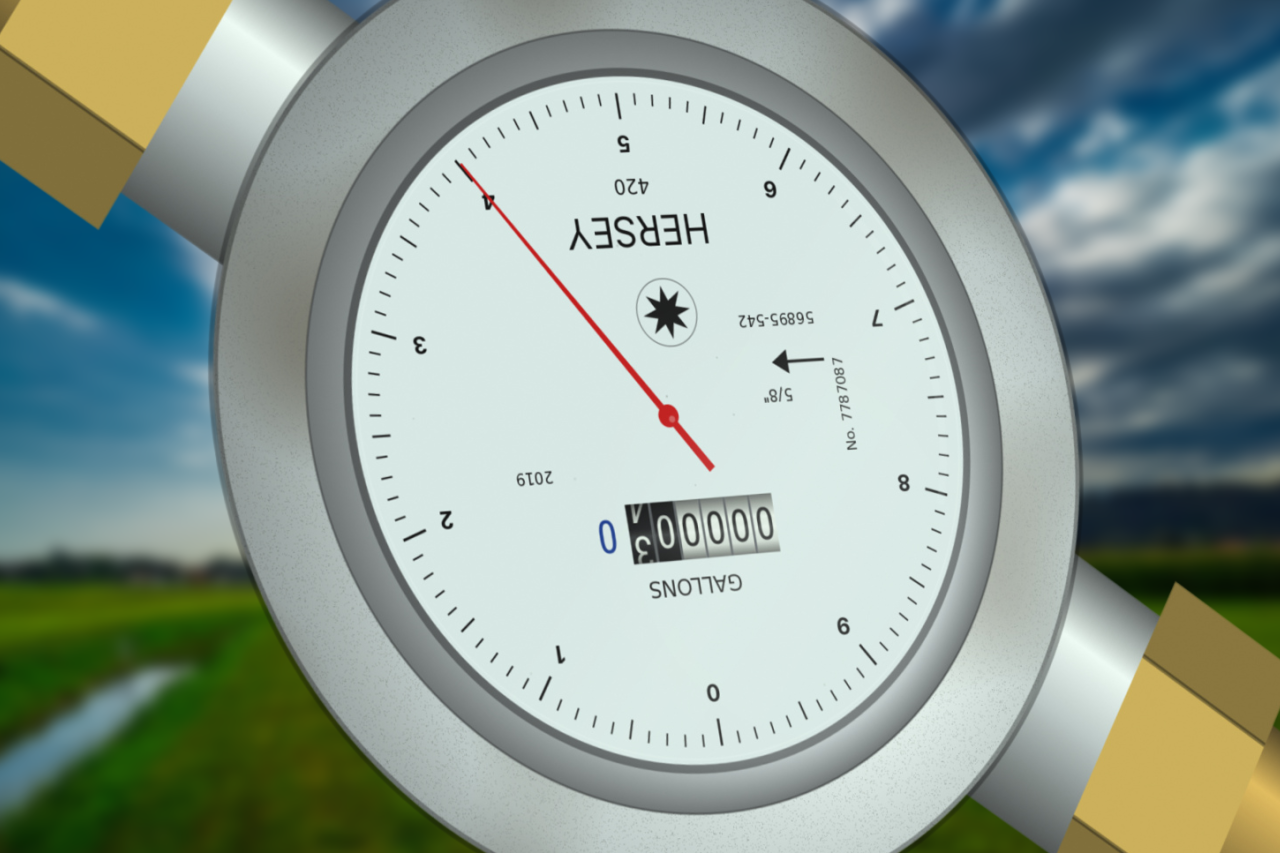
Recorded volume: gal 34.0
